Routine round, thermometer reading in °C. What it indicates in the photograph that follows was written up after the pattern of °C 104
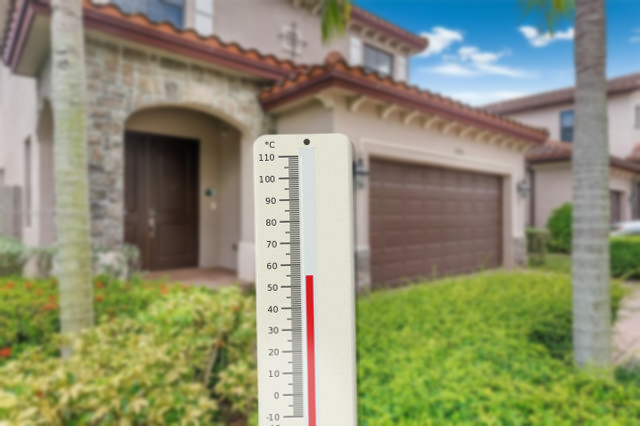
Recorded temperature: °C 55
